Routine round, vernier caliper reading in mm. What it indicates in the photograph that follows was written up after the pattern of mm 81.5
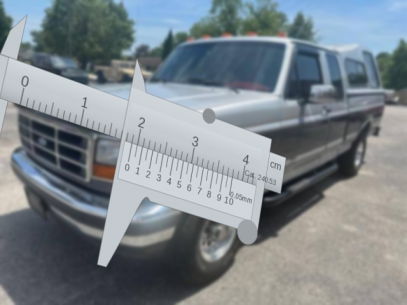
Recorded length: mm 19.0
